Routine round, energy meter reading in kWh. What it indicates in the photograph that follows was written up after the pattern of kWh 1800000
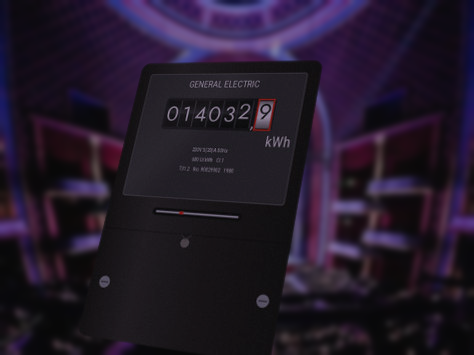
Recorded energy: kWh 14032.9
